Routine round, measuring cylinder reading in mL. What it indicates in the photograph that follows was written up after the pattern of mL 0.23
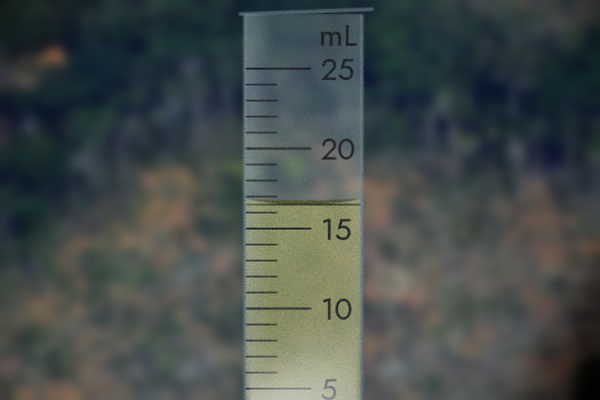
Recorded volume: mL 16.5
